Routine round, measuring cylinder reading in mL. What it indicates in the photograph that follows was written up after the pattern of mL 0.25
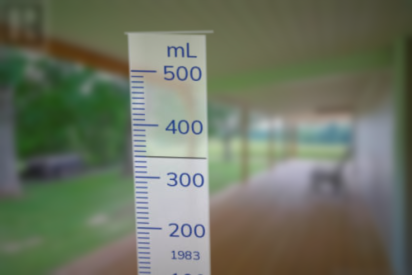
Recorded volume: mL 340
